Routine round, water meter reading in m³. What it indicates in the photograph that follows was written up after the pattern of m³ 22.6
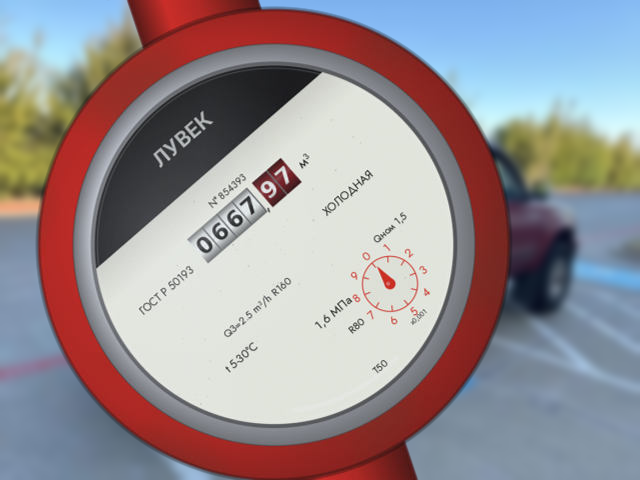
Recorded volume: m³ 667.970
